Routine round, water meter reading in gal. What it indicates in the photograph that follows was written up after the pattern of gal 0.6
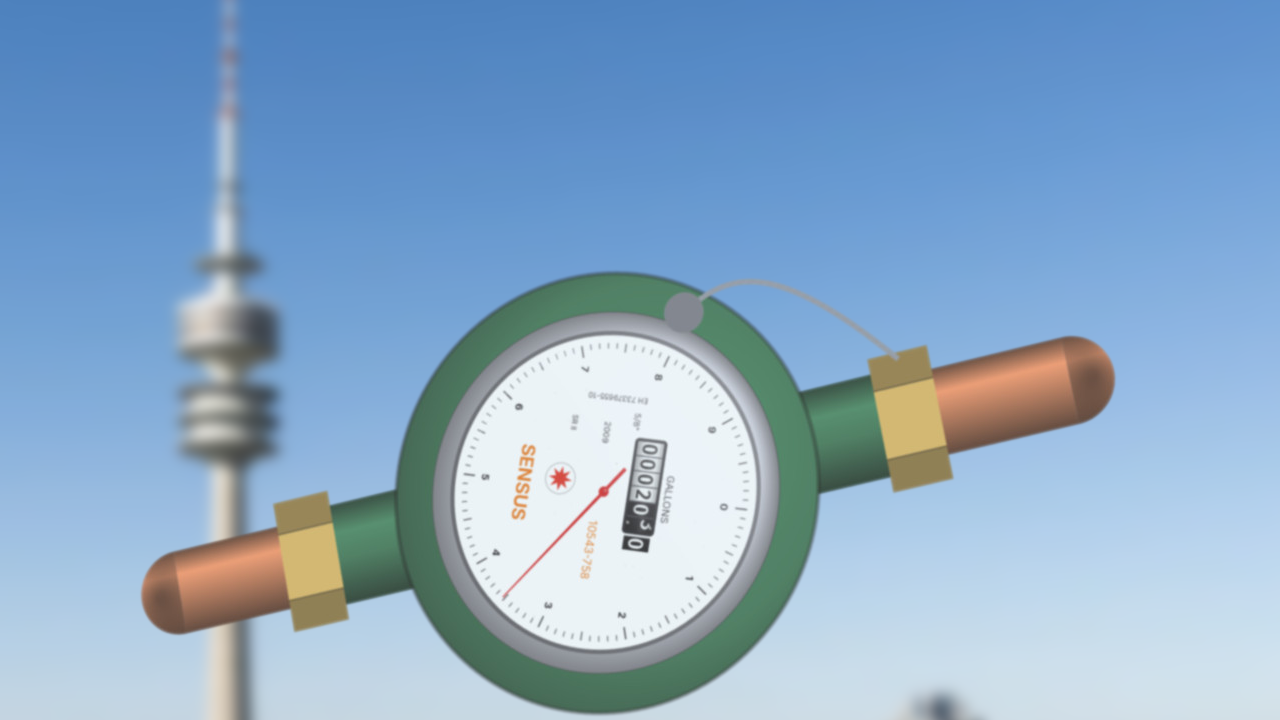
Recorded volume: gal 2033.5
